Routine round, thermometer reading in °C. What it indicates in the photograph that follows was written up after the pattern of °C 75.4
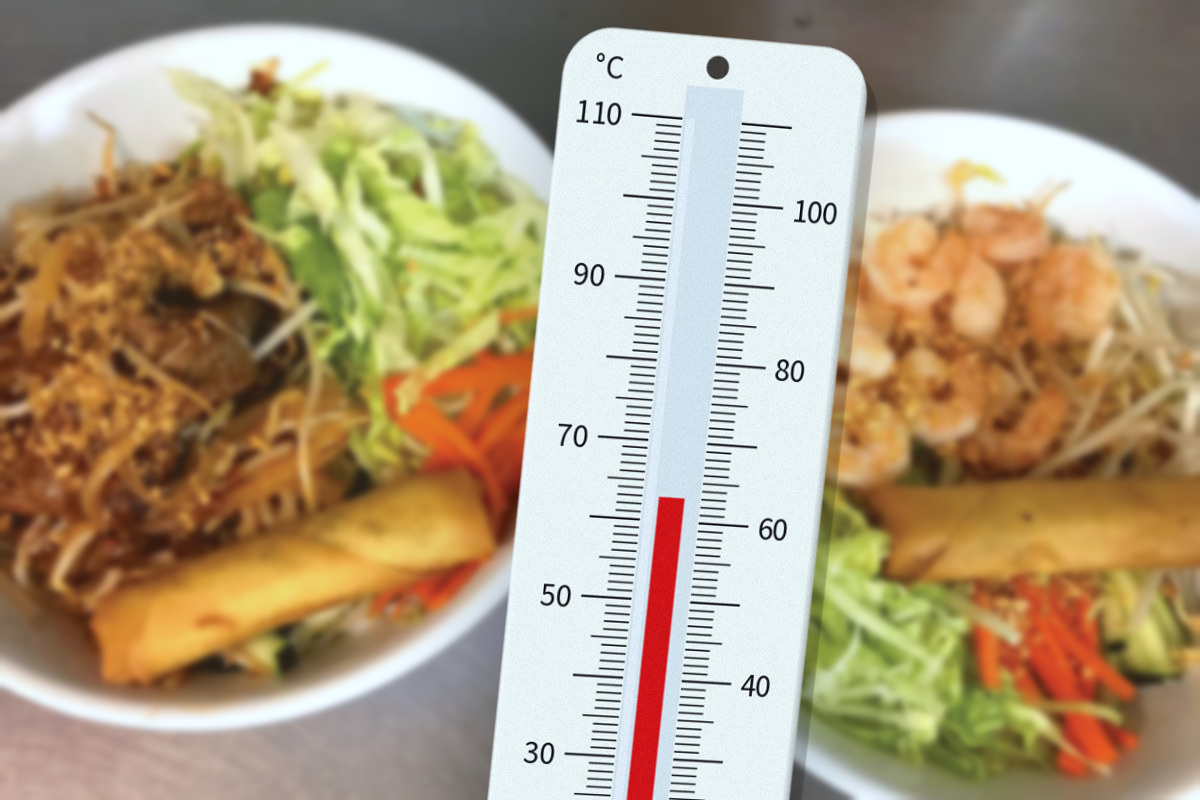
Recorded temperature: °C 63
